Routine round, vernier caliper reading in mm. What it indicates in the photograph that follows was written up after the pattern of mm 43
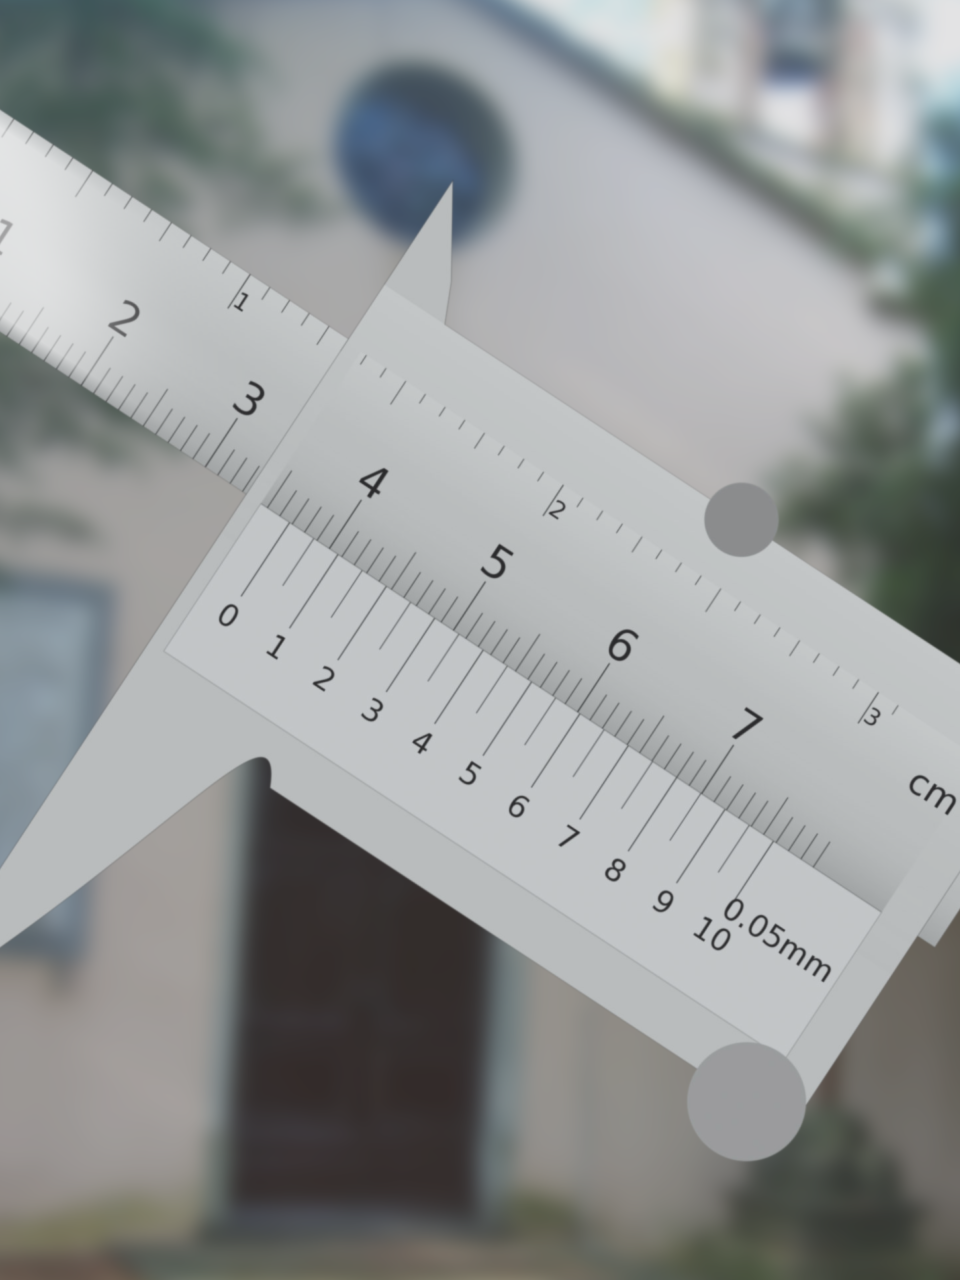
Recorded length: mm 36.8
